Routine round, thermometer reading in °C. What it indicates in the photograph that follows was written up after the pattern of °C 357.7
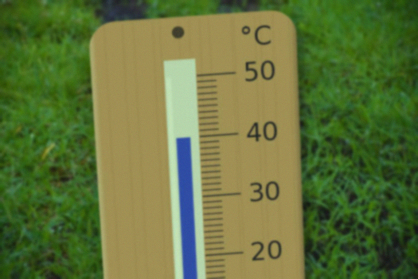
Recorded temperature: °C 40
